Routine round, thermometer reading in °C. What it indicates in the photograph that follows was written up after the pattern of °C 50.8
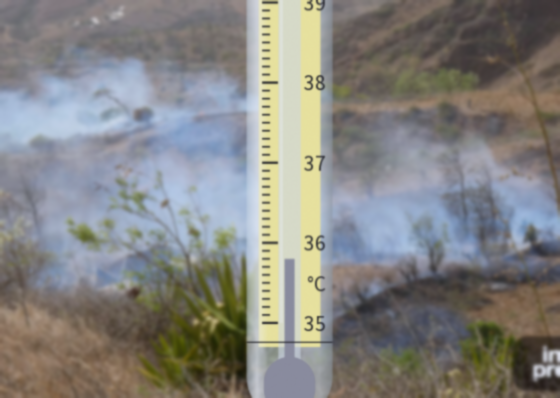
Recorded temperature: °C 35.8
